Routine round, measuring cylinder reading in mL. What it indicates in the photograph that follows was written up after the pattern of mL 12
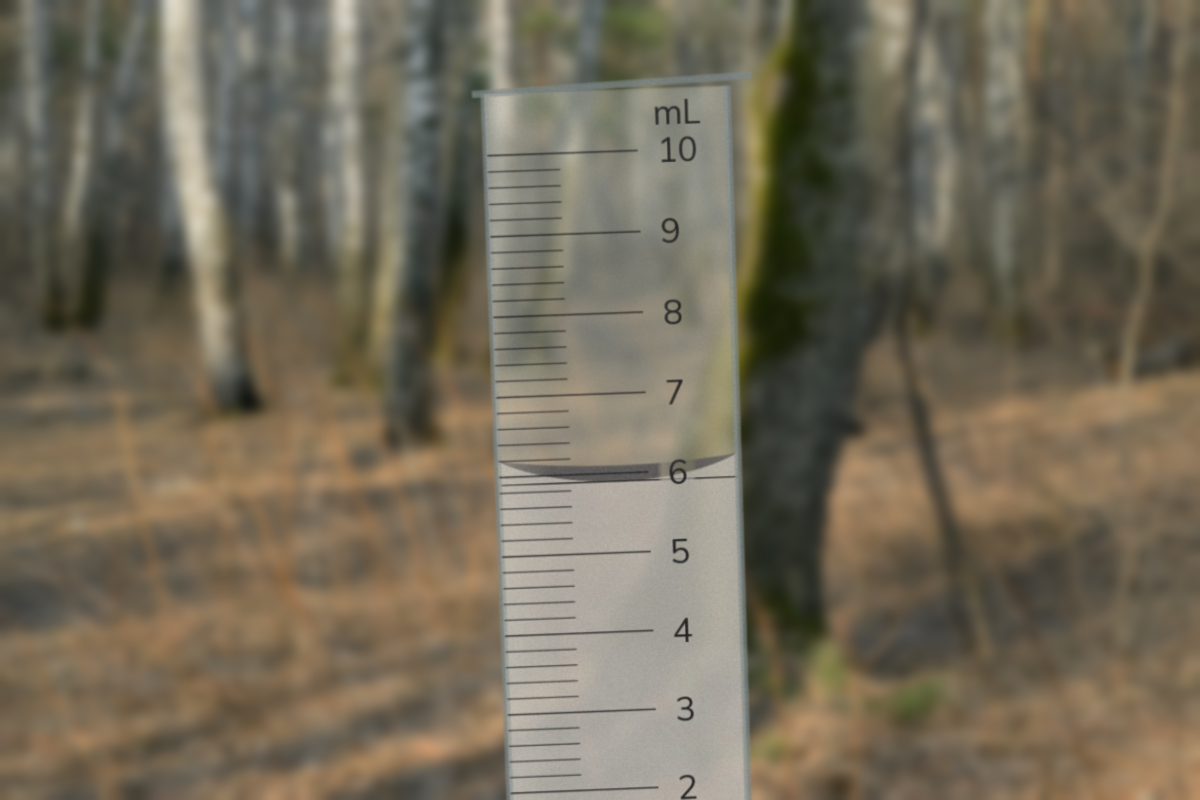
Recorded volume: mL 5.9
